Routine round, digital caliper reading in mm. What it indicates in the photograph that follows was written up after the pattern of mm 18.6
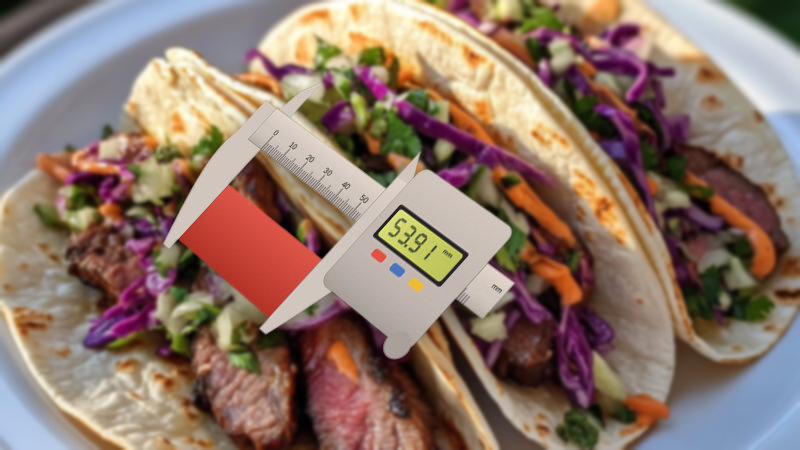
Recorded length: mm 53.91
